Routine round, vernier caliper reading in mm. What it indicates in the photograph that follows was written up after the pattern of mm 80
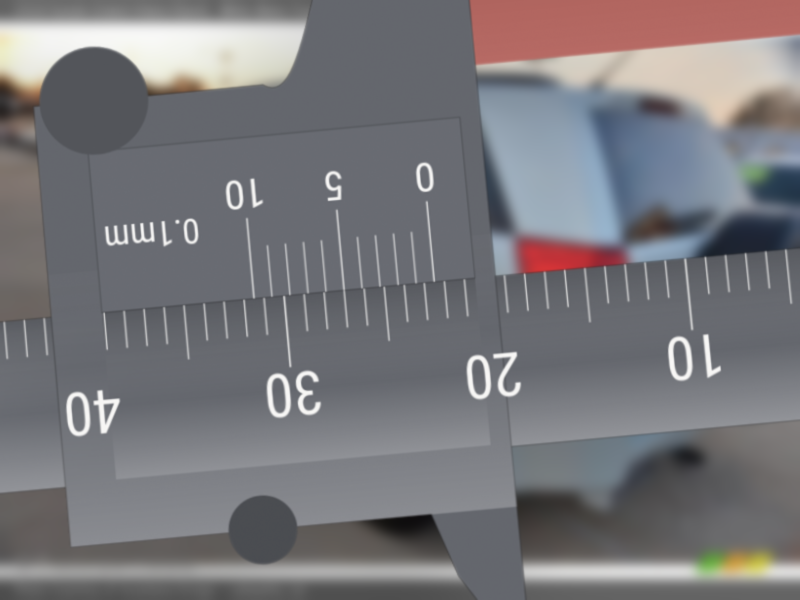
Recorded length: mm 22.5
